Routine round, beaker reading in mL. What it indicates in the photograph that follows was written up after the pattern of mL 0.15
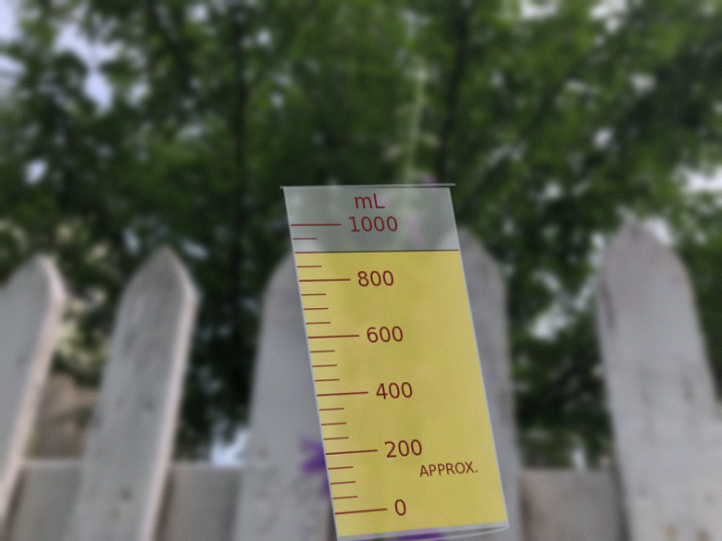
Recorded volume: mL 900
